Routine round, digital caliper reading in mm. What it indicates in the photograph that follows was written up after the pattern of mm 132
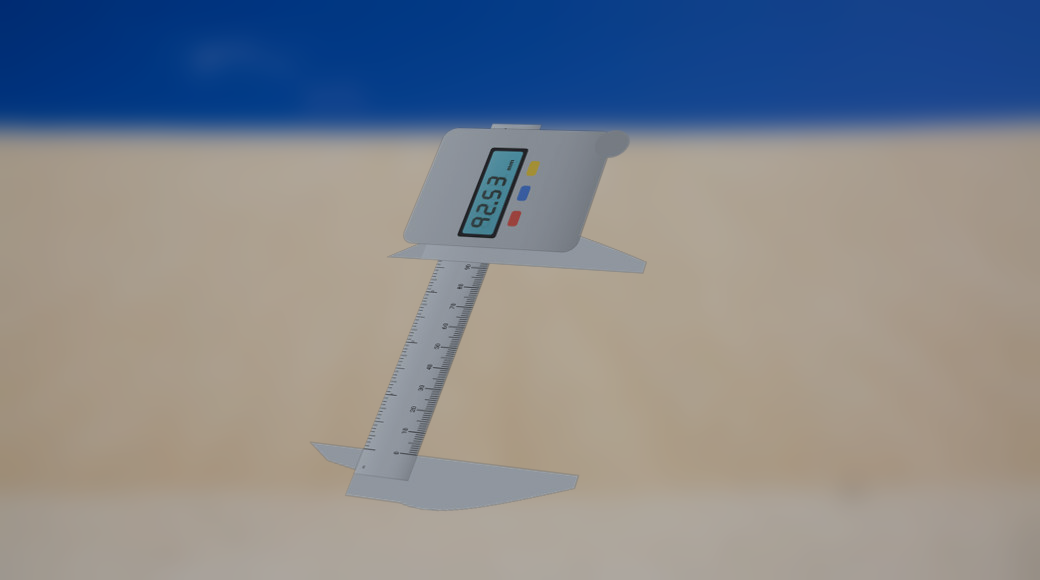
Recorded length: mm 92.53
